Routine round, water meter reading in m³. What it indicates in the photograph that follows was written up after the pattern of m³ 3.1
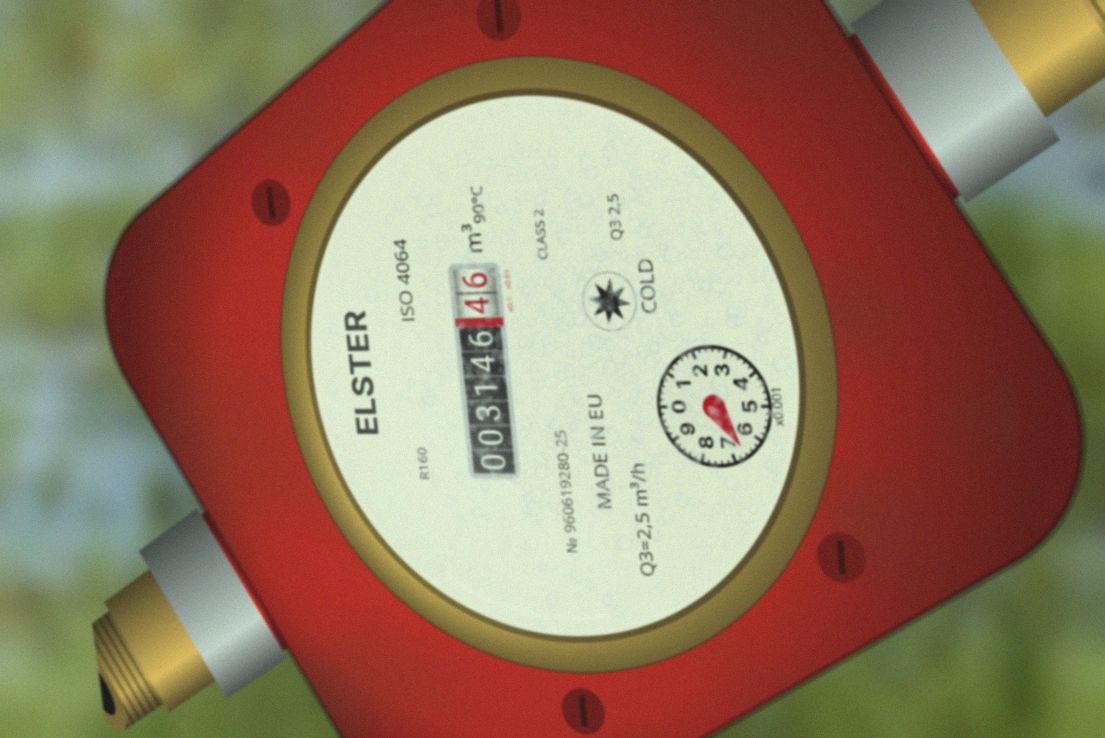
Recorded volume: m³ 3146.466
